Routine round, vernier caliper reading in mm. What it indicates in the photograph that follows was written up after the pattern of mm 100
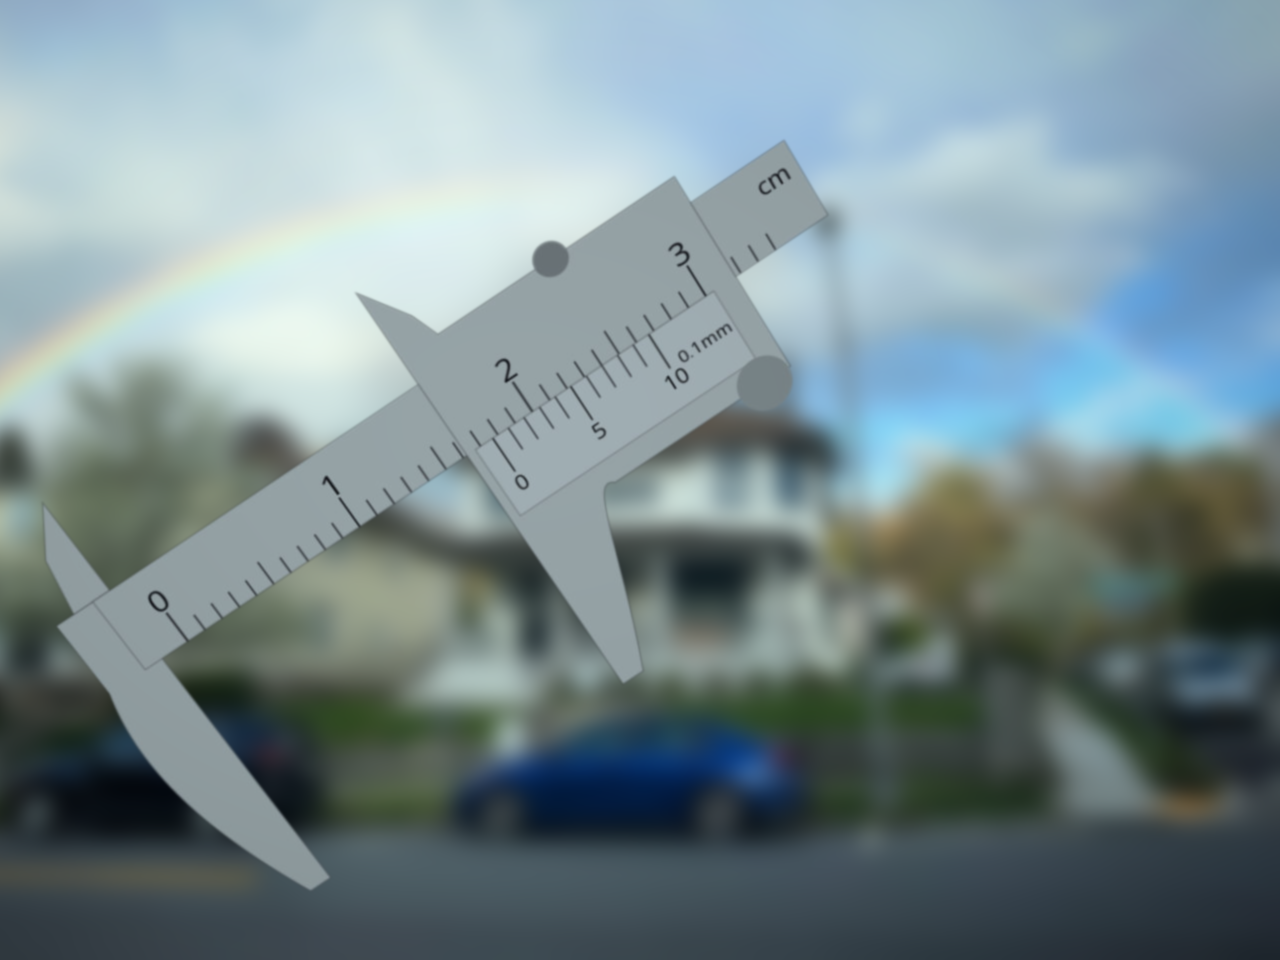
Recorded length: mm 17.7
